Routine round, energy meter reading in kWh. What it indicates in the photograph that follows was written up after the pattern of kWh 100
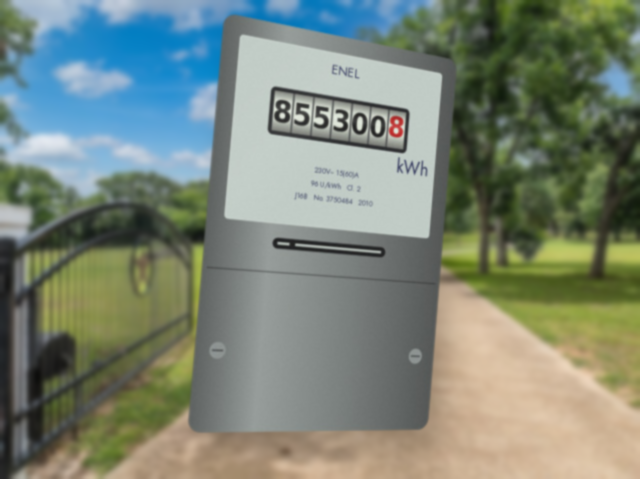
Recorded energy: kWh 855300.8
